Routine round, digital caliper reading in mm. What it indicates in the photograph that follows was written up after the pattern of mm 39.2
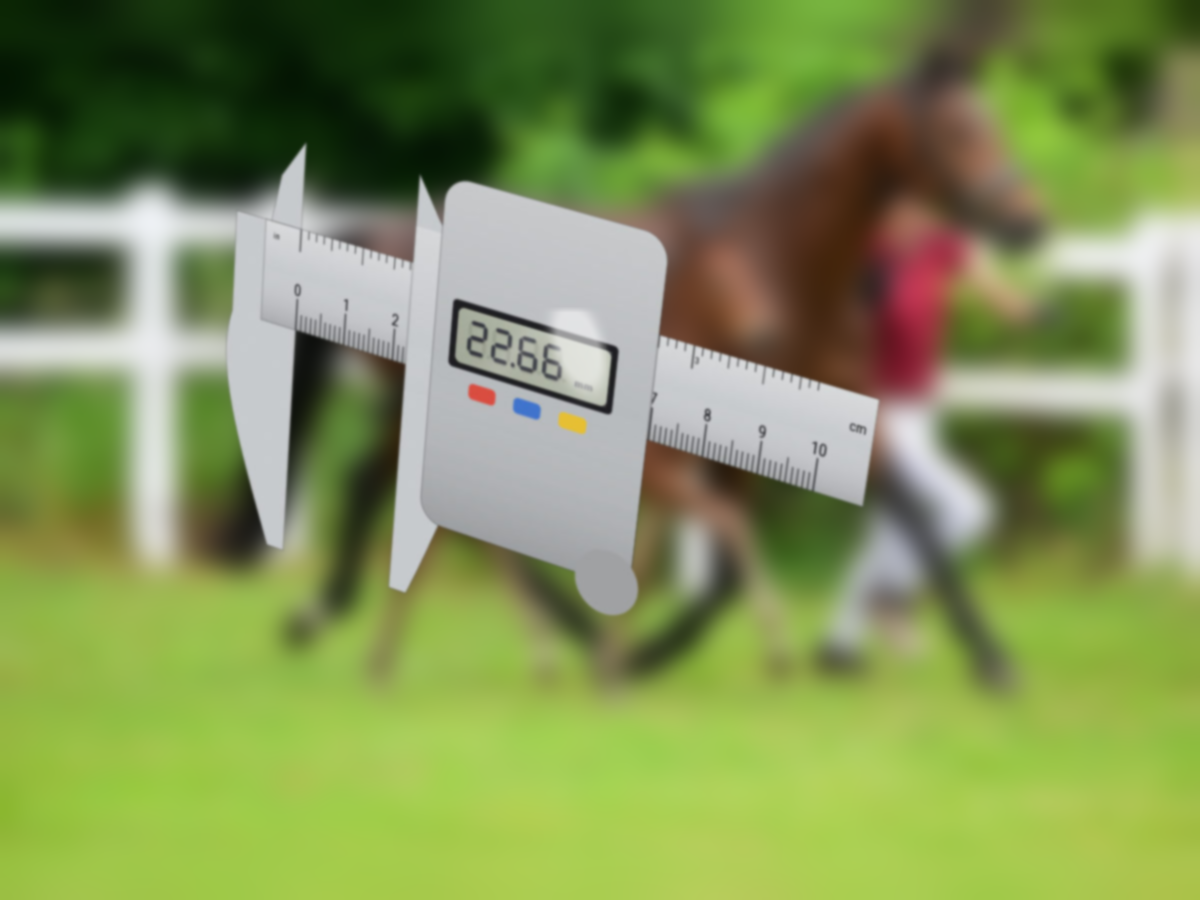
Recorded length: mm 22.66
